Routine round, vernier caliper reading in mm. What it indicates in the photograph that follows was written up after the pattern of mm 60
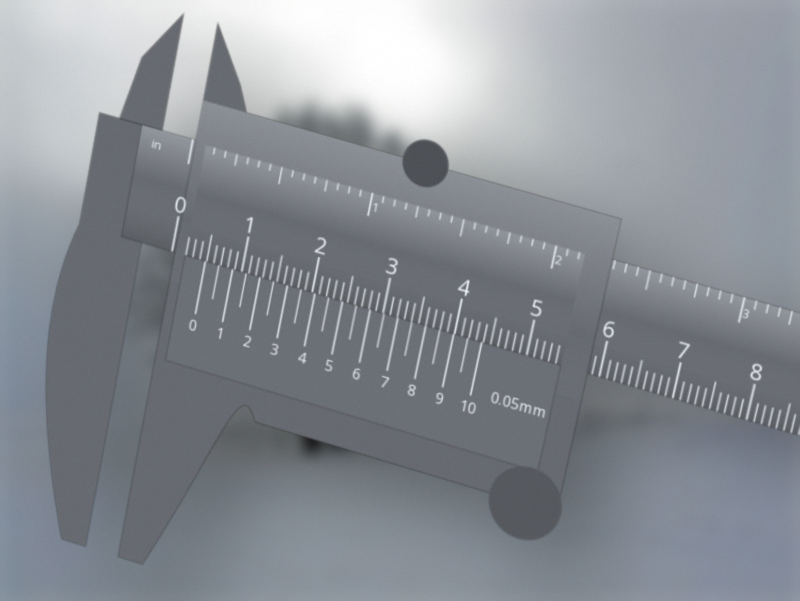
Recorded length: mm 4.8
